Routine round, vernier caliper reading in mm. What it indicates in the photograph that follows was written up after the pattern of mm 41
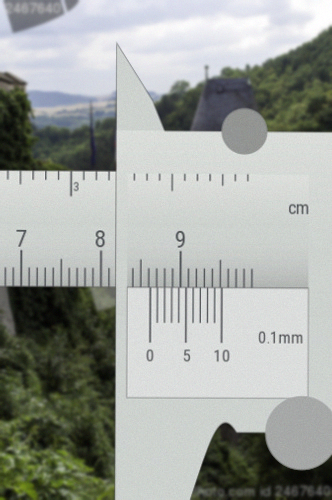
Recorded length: mm 86.2
